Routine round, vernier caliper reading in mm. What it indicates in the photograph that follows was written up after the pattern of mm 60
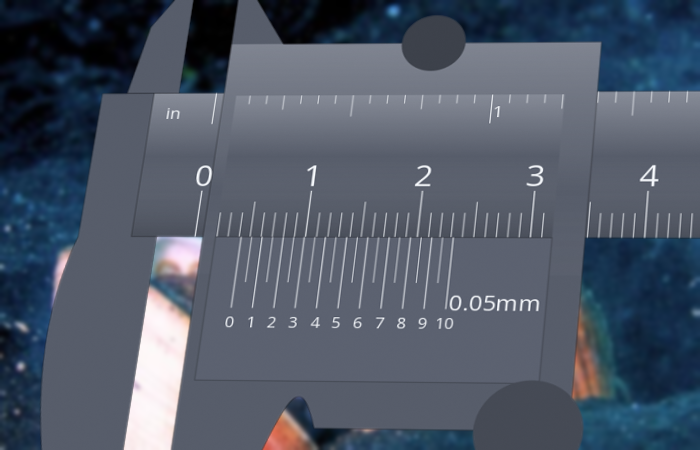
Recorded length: mm 4.2
